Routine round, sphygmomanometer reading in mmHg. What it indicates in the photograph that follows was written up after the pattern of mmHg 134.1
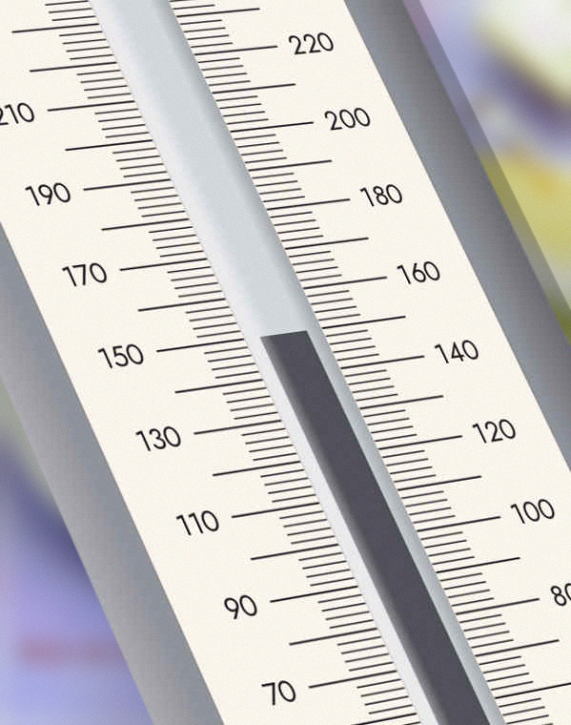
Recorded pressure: mmHg 150
